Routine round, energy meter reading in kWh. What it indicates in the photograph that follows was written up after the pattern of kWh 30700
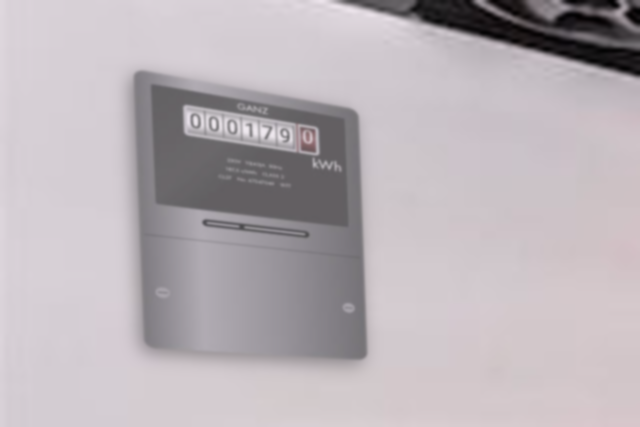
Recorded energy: kWh 179.0
